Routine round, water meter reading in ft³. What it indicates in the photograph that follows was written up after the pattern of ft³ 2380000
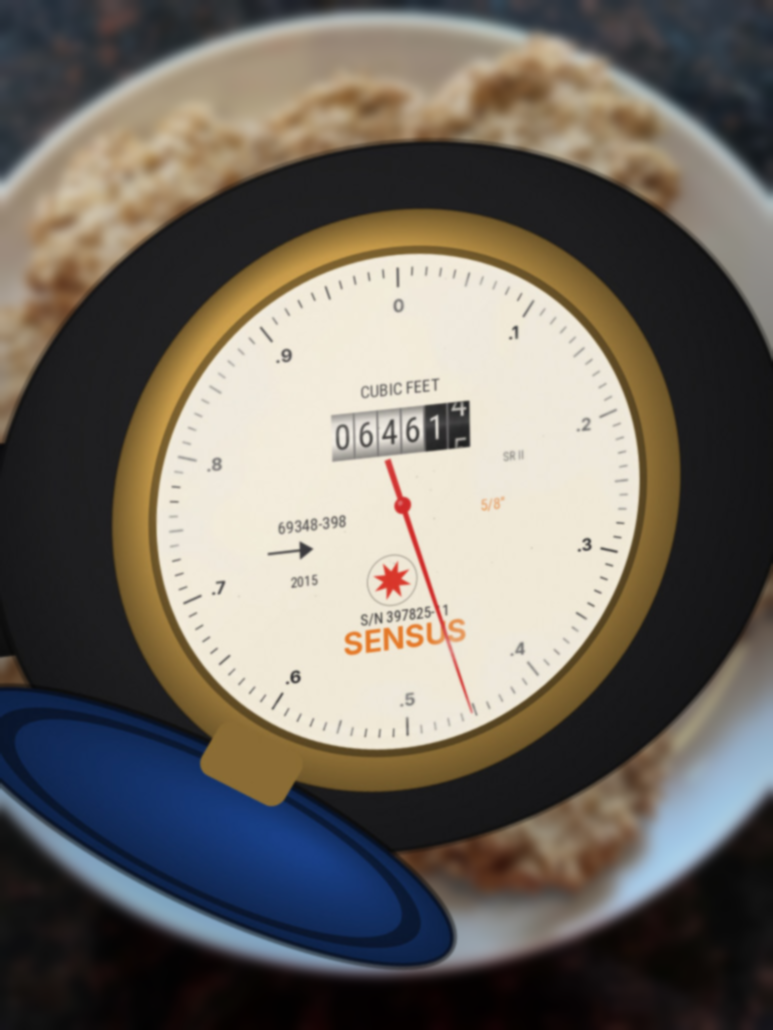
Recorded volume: ft³ 64614.45
